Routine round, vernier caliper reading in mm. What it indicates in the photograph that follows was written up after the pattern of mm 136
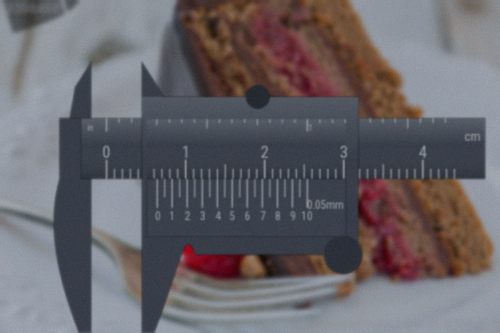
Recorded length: mm 6.4
